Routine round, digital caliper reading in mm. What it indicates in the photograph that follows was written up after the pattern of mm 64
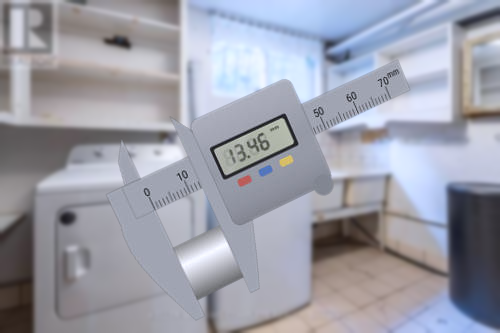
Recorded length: mm 13.46
